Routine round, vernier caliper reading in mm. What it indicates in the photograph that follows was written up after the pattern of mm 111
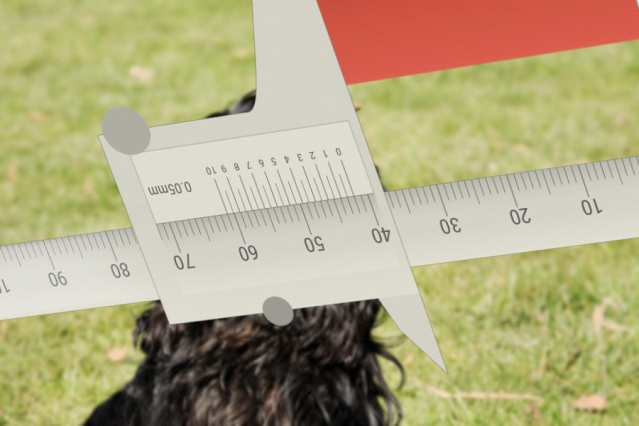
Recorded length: mm 42.0
